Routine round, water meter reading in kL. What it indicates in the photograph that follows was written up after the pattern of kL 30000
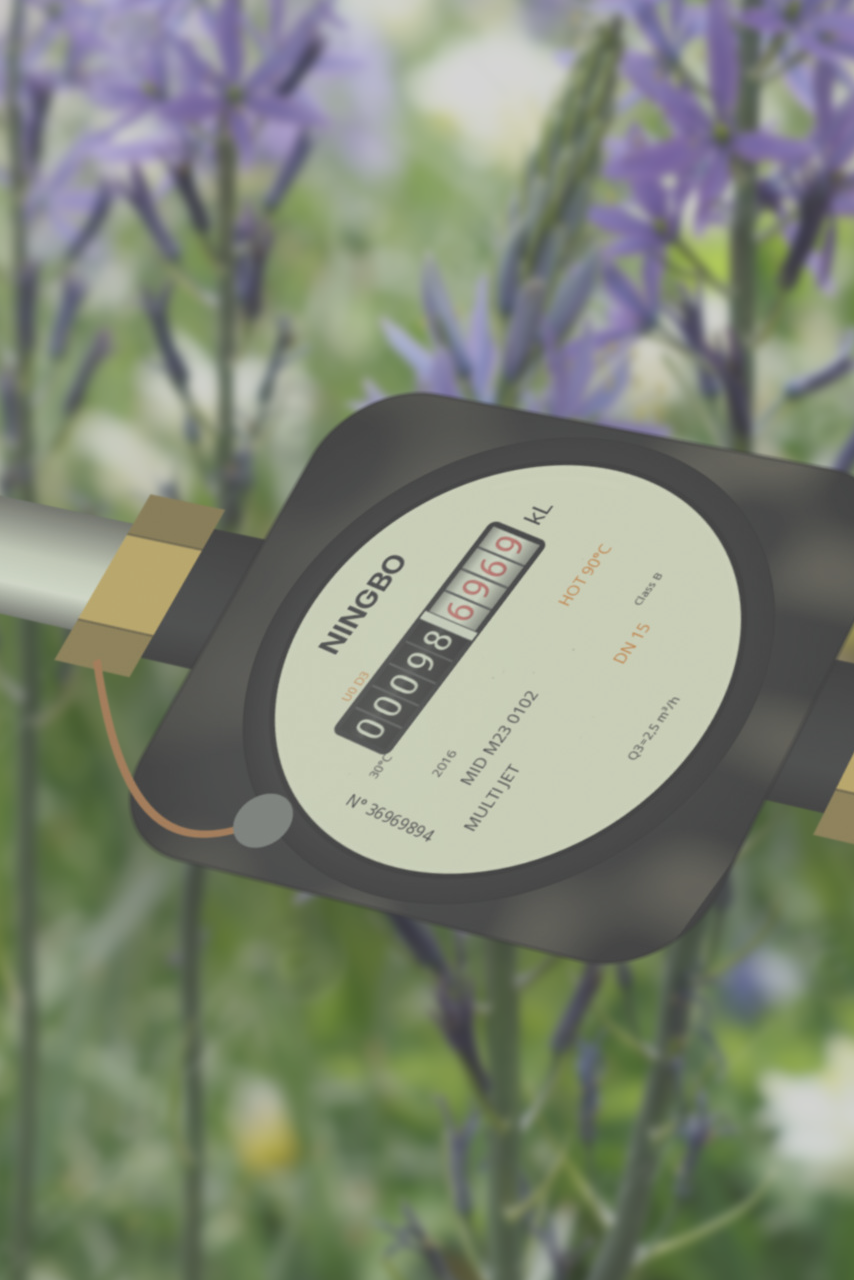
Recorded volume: kL 98.6969
